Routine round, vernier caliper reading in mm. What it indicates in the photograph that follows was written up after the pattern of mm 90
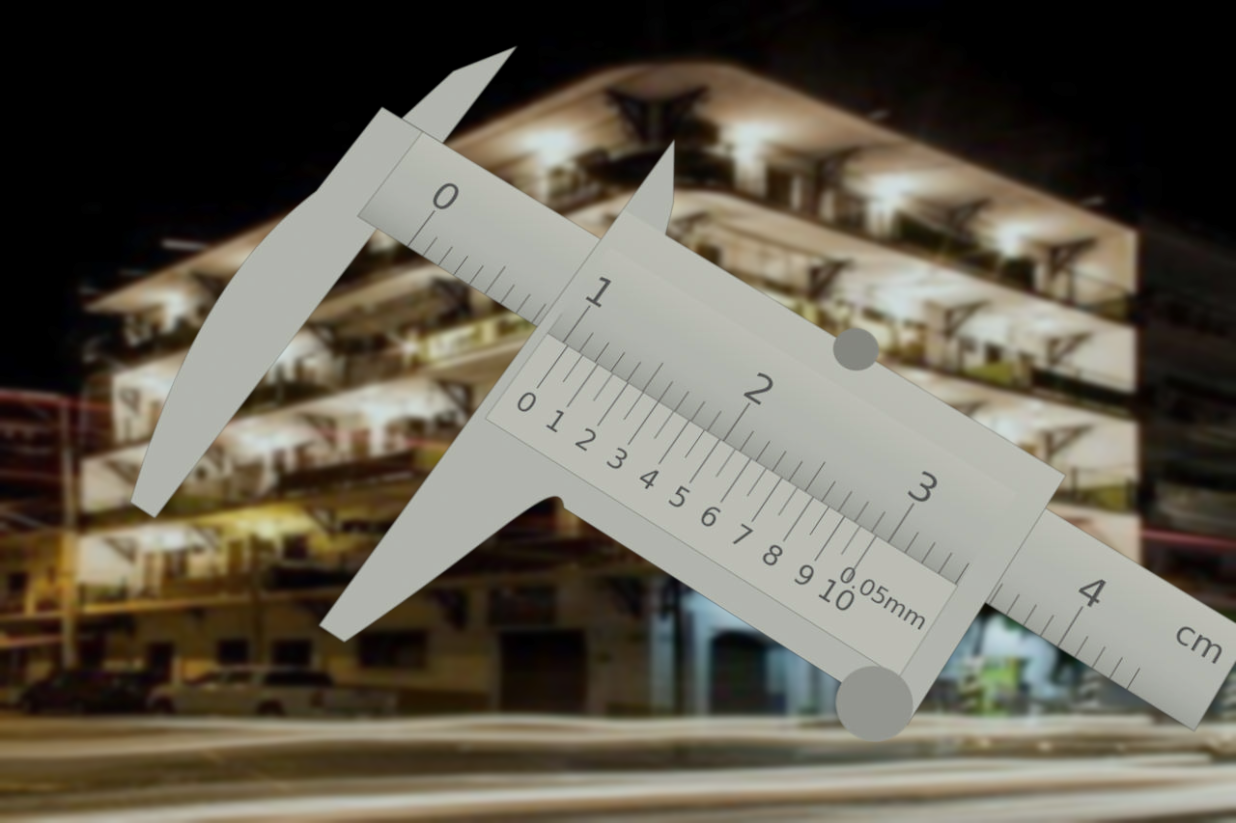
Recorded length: mm 10.3
